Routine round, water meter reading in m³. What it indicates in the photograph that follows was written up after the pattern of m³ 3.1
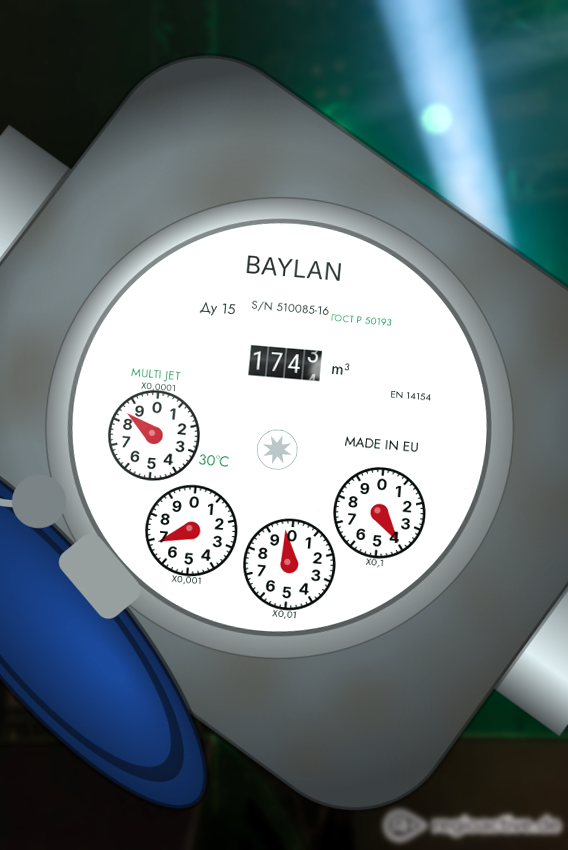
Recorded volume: m³ 1743.3968
